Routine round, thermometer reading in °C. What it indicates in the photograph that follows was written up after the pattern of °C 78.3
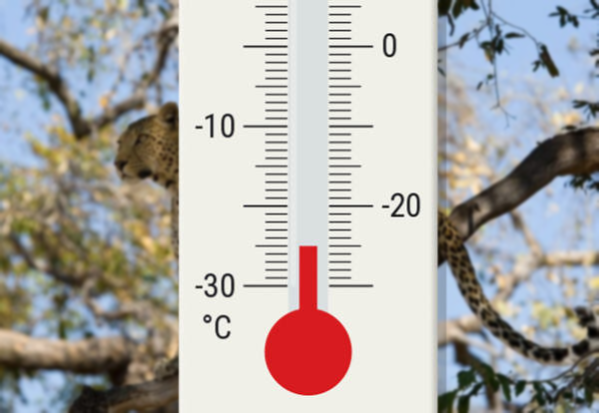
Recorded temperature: °C -25
